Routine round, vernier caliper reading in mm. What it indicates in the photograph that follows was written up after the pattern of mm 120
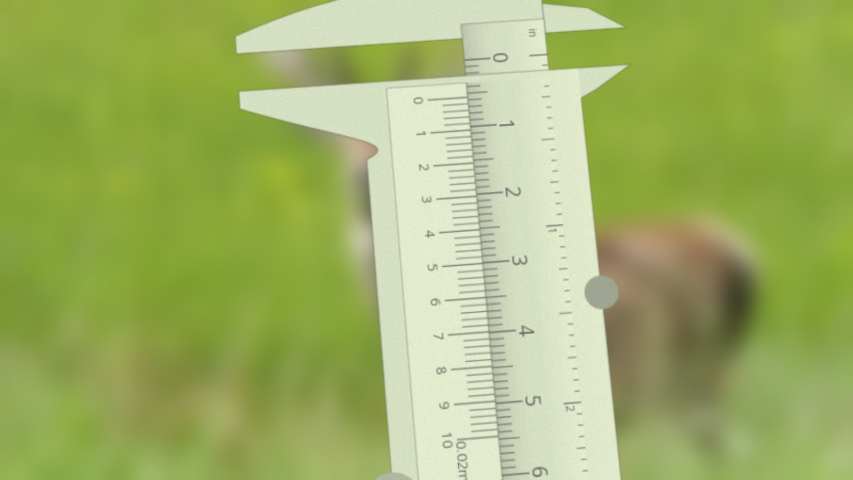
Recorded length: mm 5.6
